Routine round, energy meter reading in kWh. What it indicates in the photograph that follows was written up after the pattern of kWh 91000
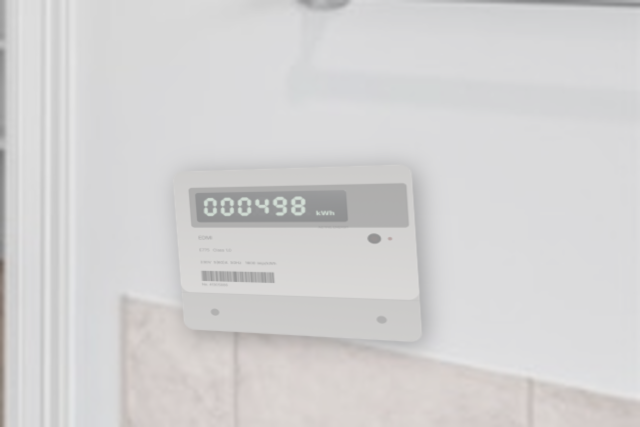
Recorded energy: kWh 498
